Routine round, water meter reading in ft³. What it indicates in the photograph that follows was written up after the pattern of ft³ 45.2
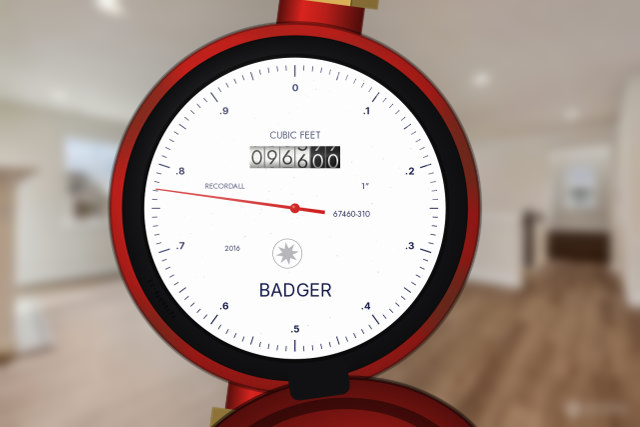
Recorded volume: ft³ 96599.77
